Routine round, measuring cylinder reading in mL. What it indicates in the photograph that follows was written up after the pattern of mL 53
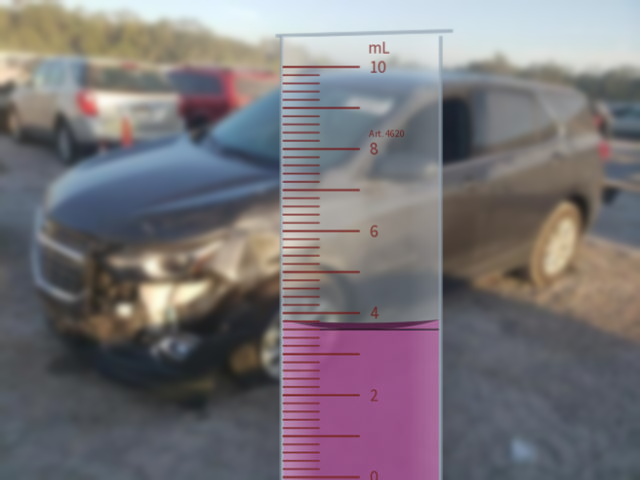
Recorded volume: mL 3.6
